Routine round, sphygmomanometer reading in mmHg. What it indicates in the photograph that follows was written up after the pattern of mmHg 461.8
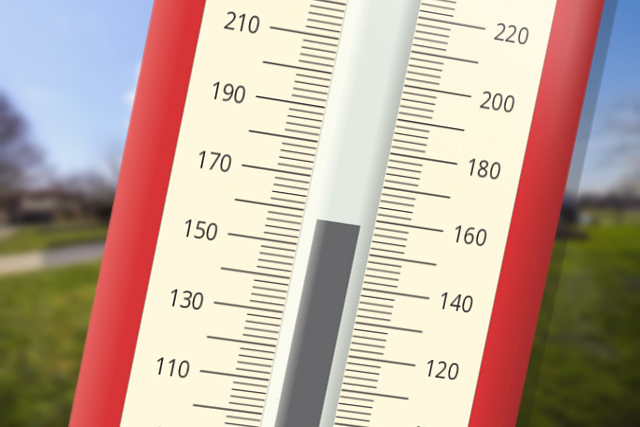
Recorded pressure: mmHg 158
